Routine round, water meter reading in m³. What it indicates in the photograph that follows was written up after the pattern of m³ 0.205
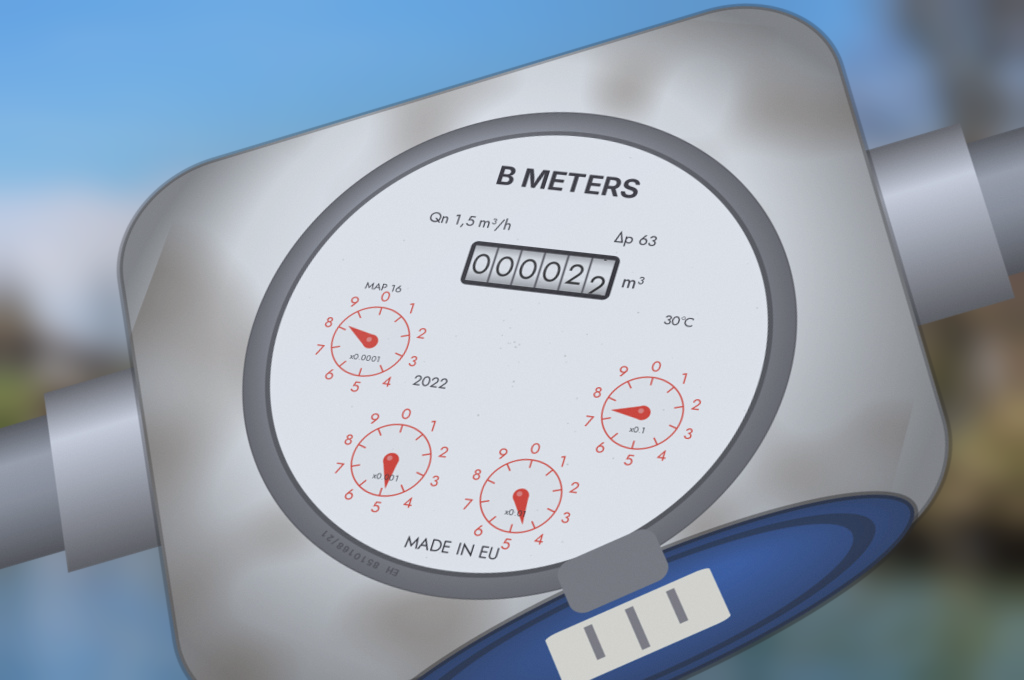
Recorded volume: m³ 21.7448
